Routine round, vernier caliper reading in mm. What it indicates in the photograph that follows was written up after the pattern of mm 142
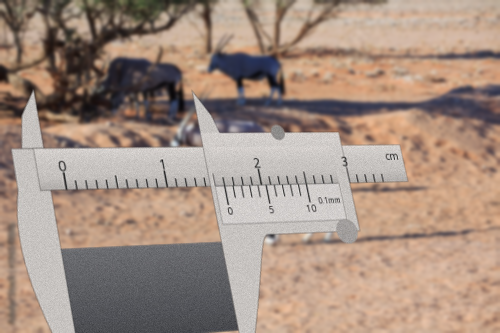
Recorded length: mm 16.0
